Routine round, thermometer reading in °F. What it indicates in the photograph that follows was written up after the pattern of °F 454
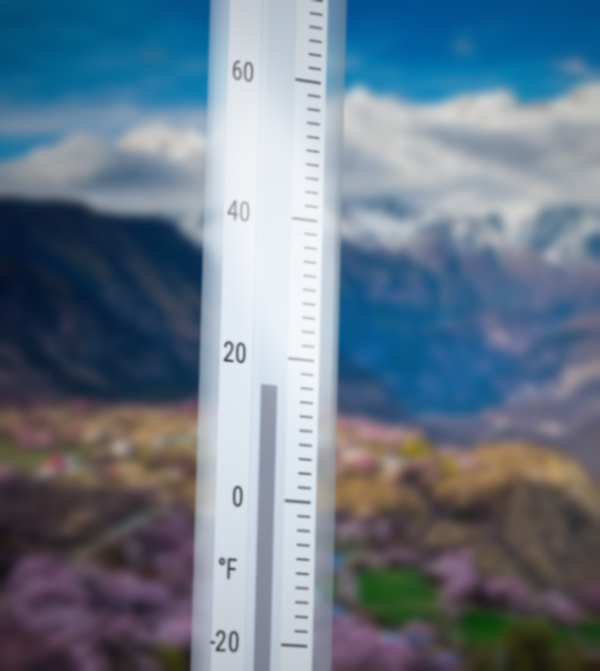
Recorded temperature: °F 16
